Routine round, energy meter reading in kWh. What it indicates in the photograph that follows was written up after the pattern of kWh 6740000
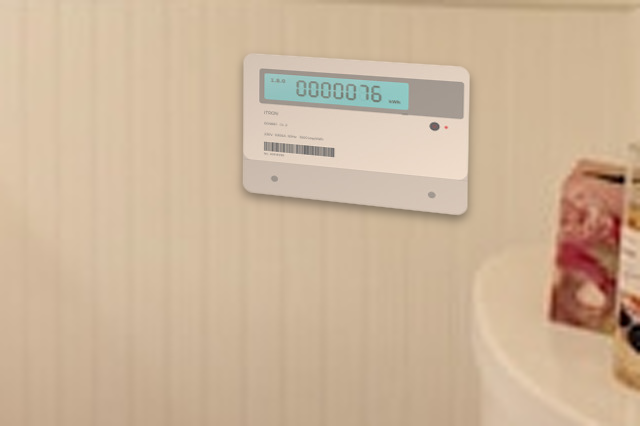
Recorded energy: kWh 76
